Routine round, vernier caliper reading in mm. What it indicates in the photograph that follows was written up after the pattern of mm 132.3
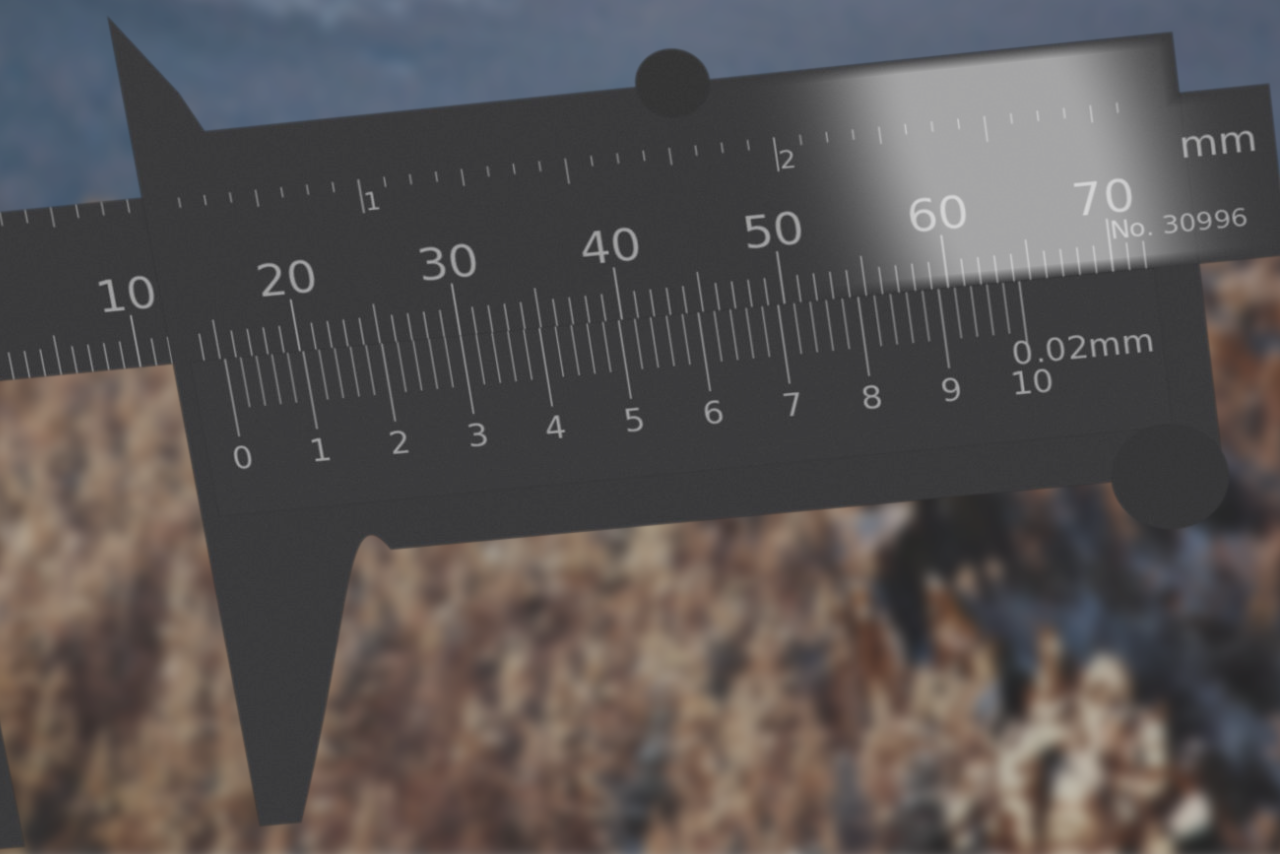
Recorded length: mm 15.3
